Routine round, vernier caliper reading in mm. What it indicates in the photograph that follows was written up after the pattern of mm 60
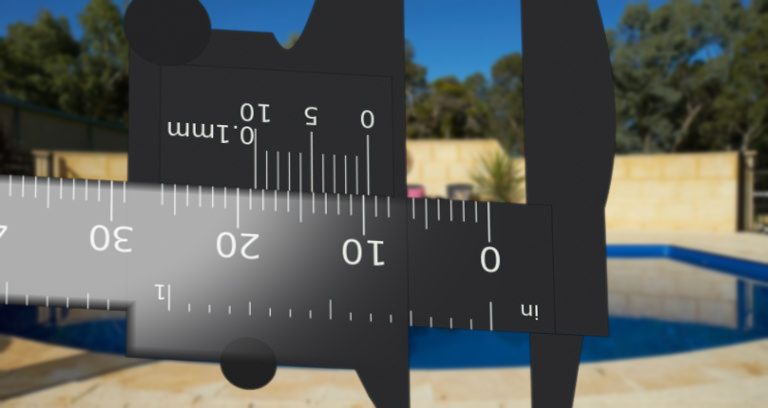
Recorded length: mm 9.6
